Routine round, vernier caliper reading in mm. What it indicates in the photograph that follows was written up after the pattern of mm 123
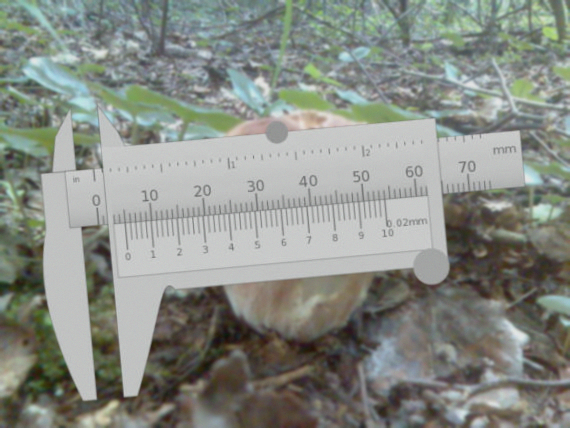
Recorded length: mm 5.0
